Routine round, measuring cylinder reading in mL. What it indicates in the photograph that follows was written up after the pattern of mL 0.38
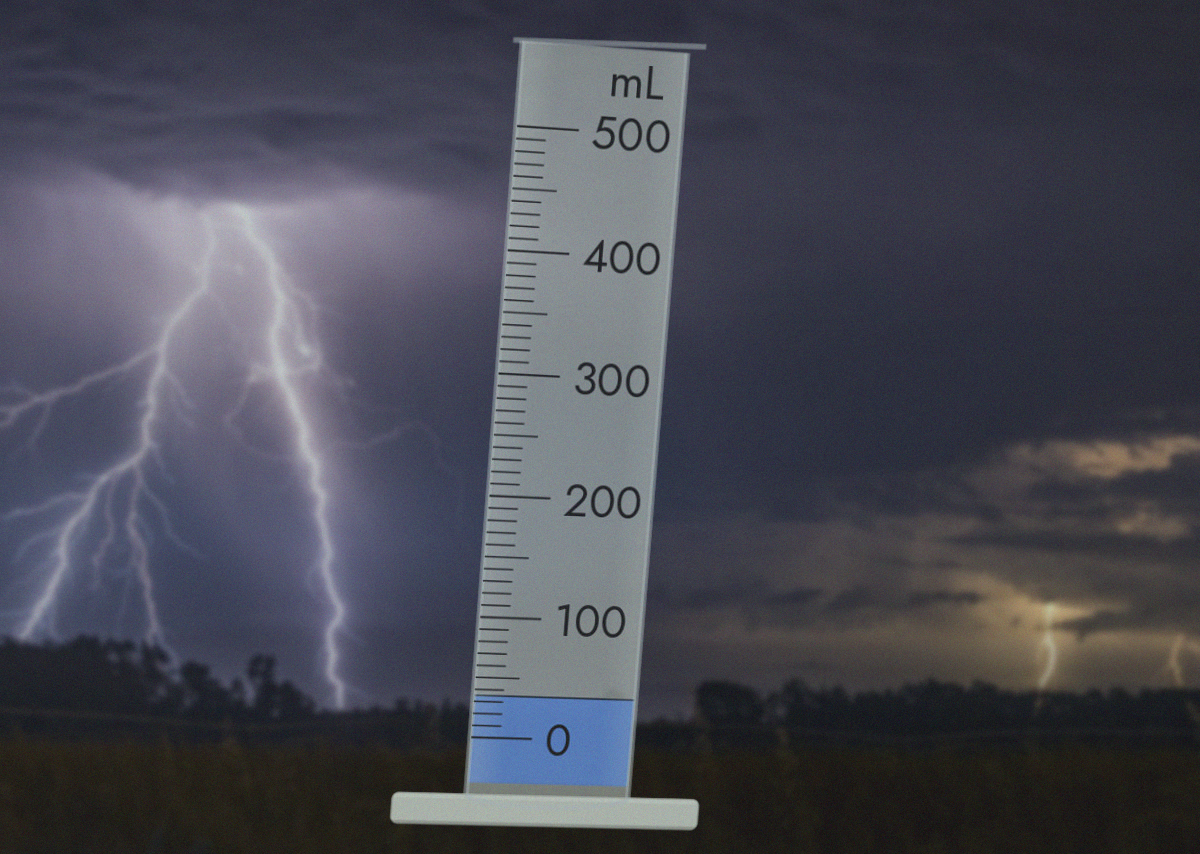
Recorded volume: mL 35
